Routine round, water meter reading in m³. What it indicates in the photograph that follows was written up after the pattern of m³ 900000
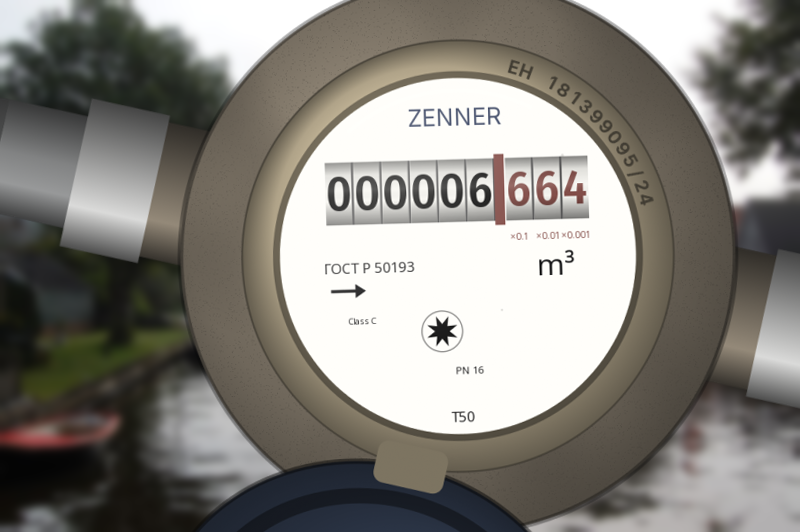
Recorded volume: m³ 6.664
